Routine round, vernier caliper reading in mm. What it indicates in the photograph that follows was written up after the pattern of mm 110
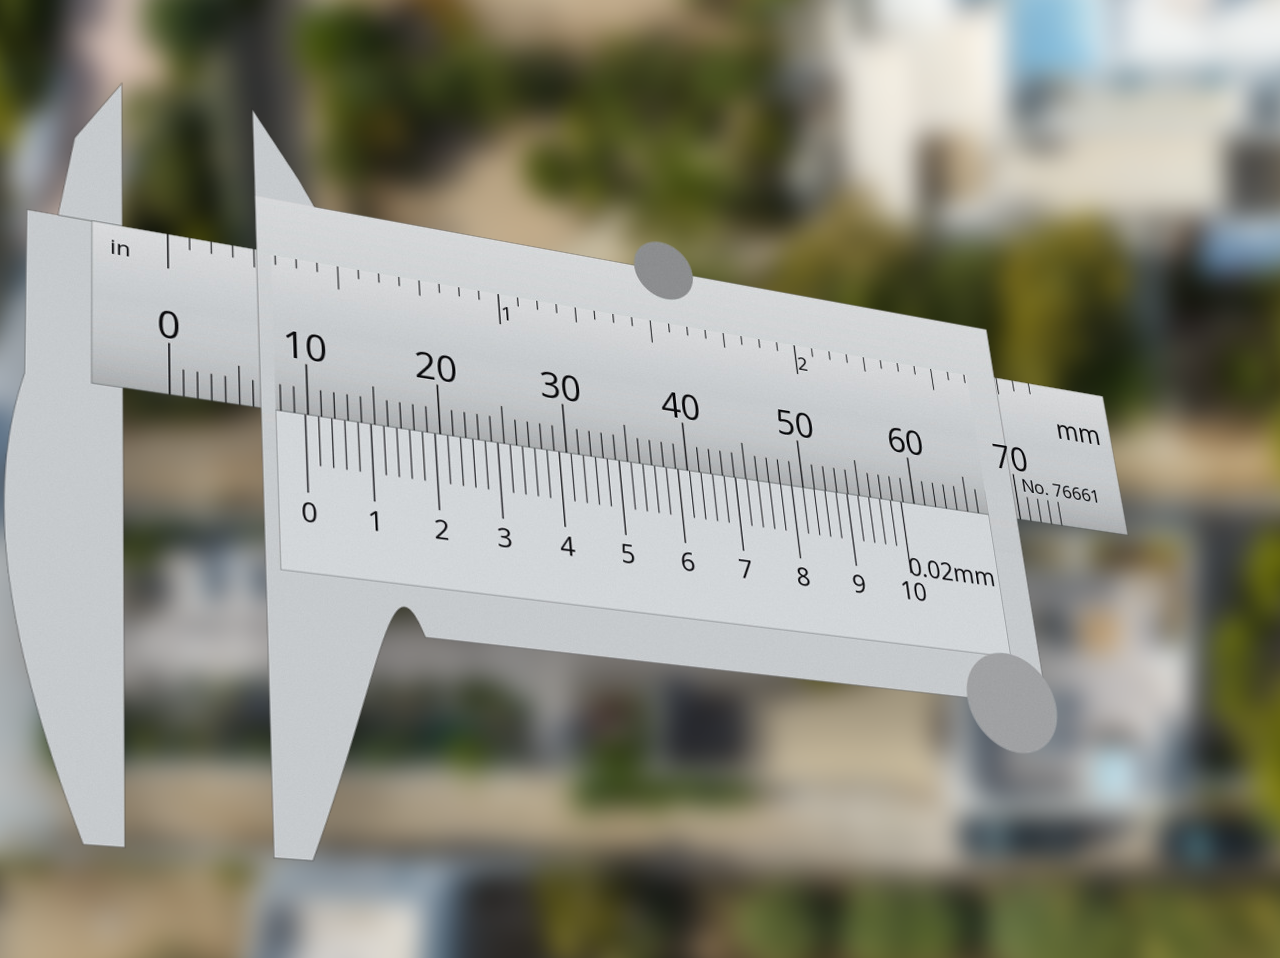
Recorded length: mm 9.8
